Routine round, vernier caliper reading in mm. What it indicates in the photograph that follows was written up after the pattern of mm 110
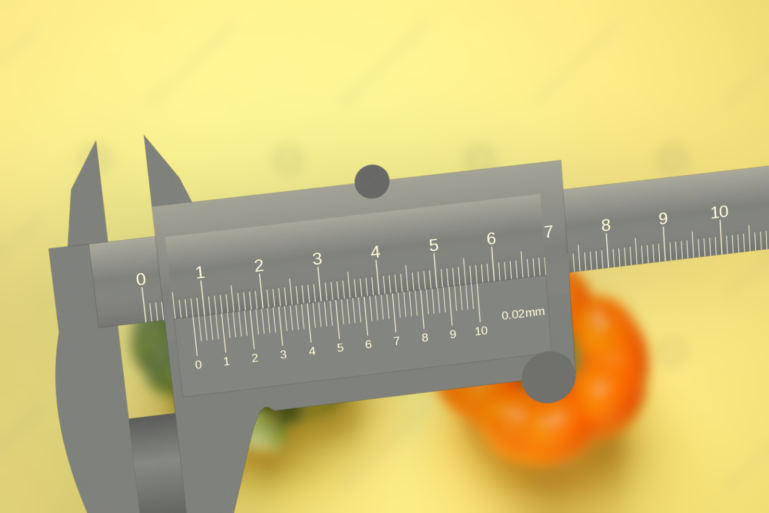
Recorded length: mm 8.0
